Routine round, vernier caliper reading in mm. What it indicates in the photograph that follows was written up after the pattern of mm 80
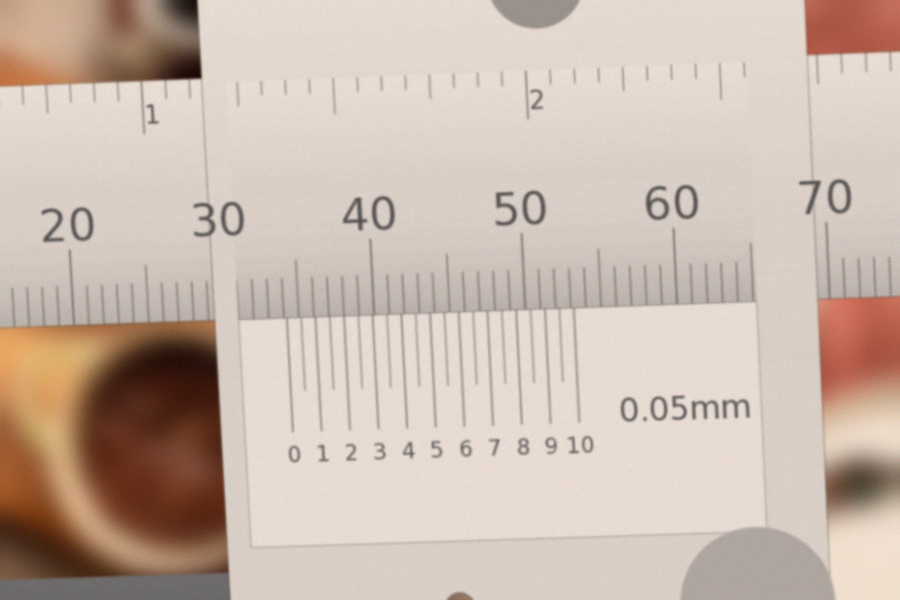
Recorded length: mm 34.2
